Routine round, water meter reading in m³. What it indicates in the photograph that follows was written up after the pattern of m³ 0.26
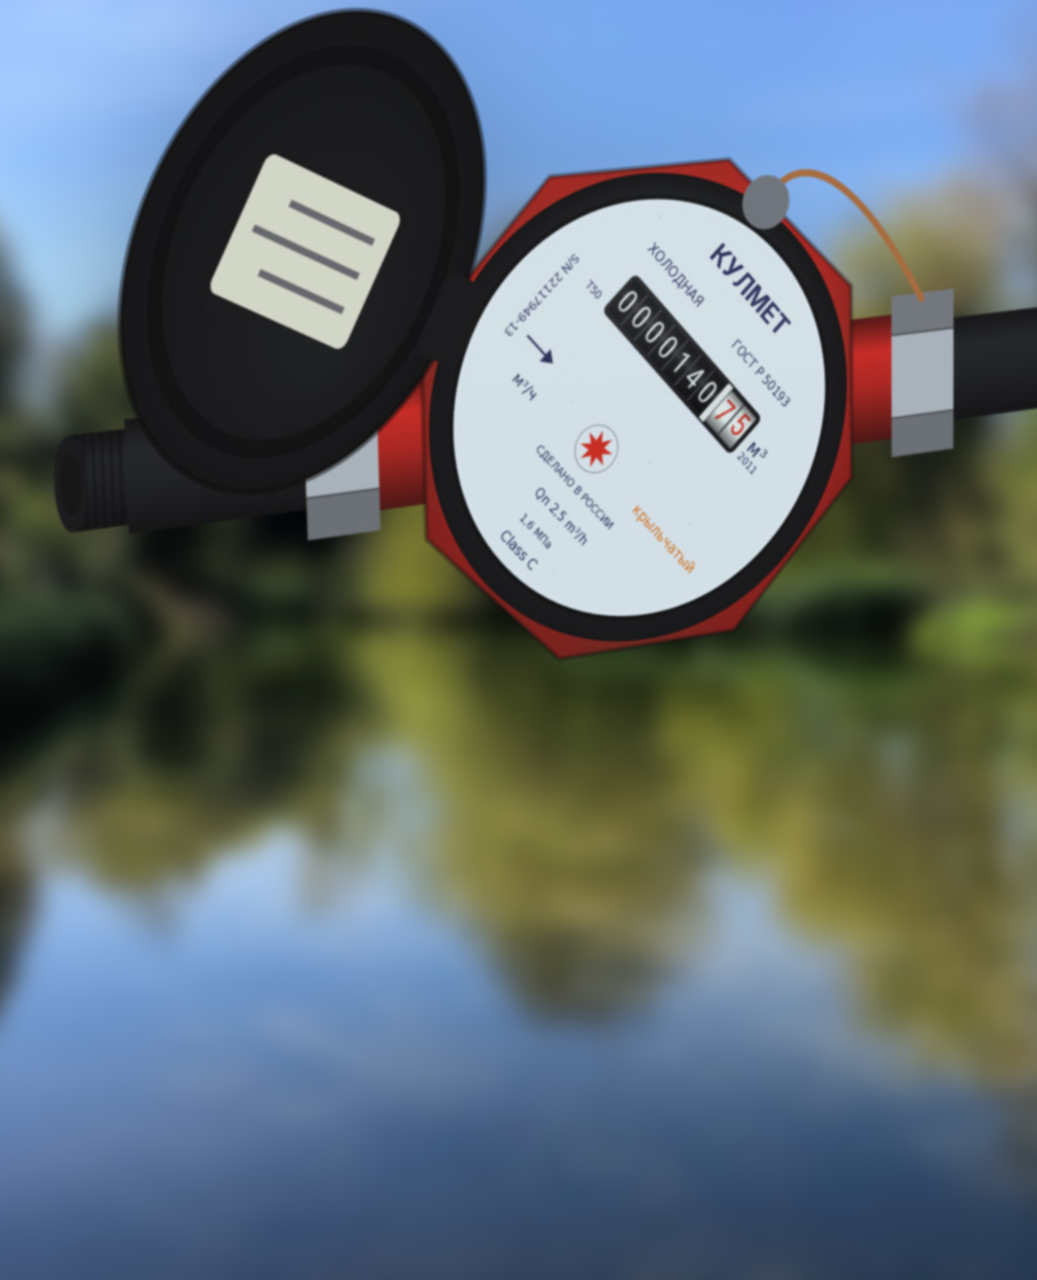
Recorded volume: m³ 140.75
